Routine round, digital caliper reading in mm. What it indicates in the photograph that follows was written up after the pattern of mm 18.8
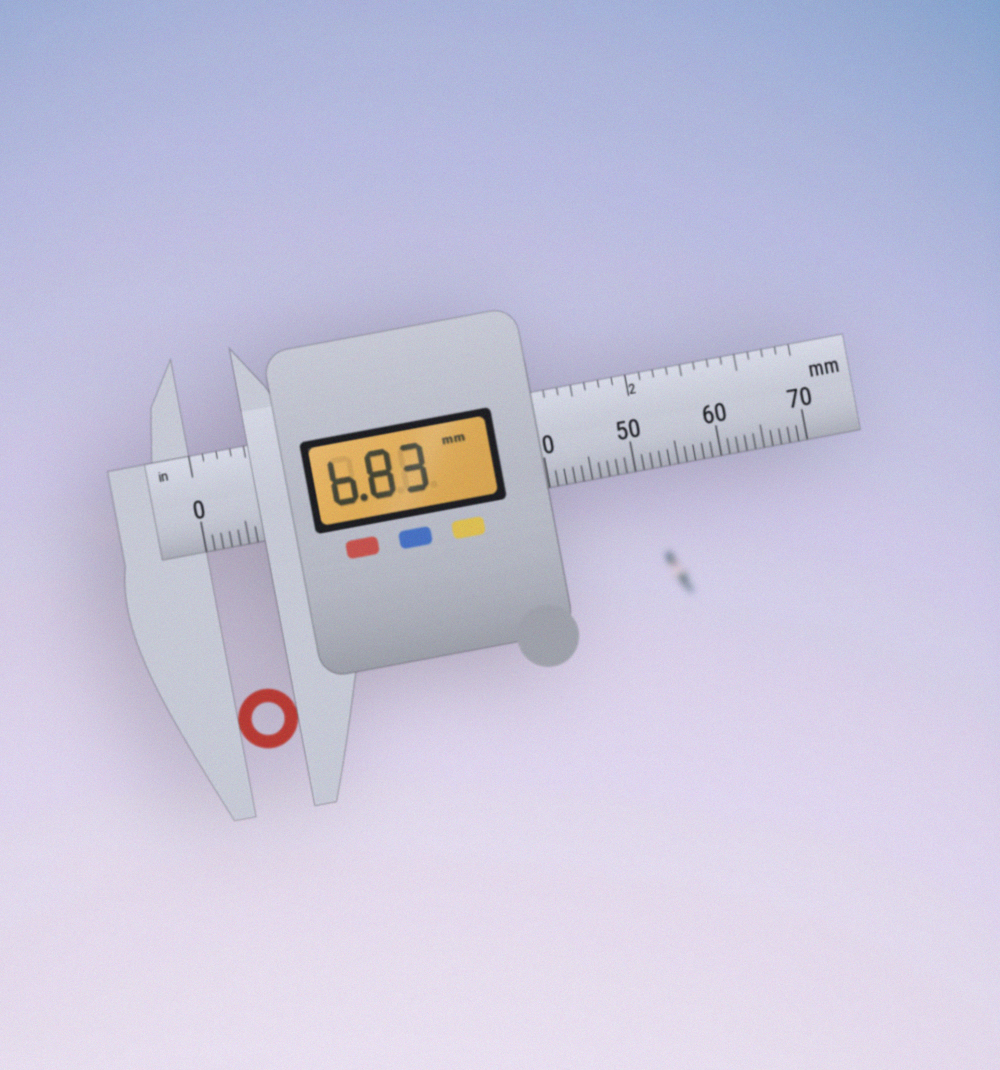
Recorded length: mm 6.83
